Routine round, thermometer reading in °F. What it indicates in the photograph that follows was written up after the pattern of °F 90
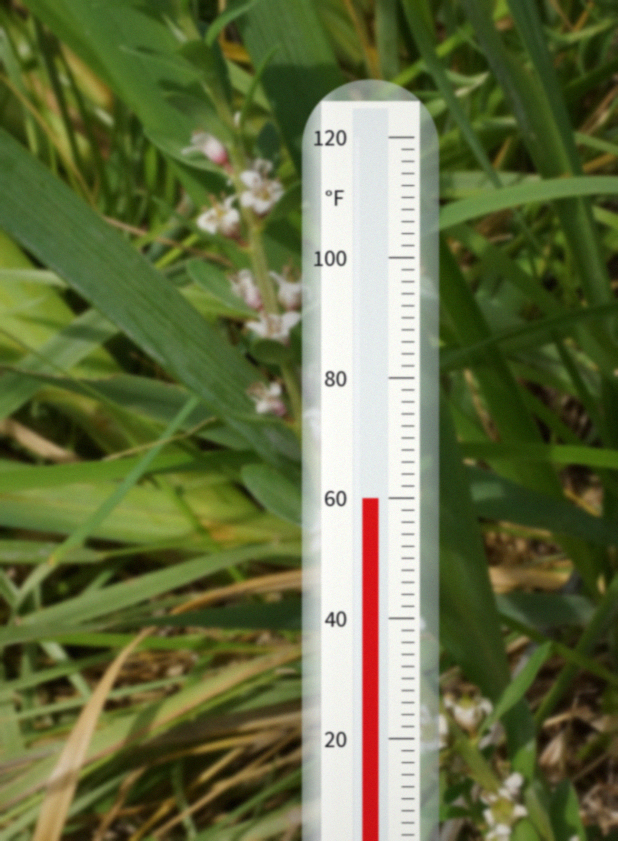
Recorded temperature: °F 60
